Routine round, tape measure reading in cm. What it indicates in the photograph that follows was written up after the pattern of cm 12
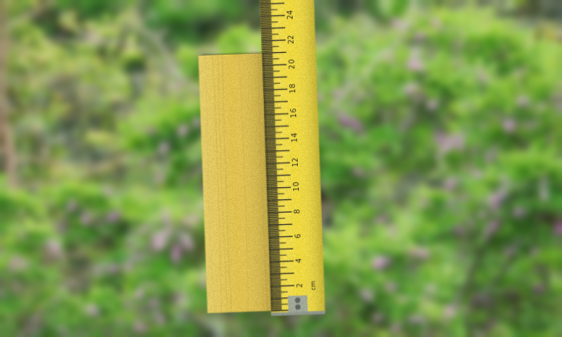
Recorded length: cm 21
